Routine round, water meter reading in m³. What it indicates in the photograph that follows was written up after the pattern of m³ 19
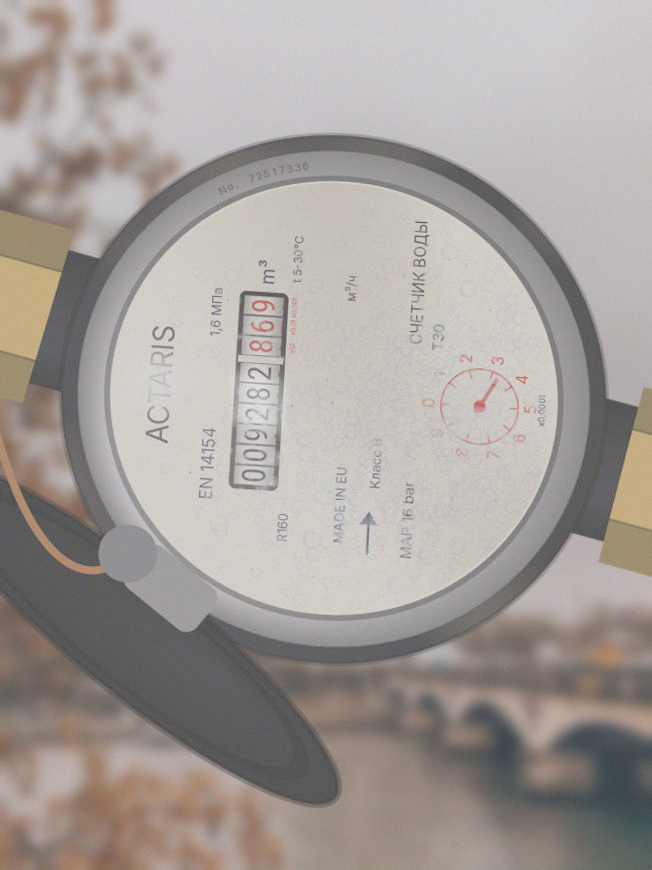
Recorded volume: m³ 9282.8693
